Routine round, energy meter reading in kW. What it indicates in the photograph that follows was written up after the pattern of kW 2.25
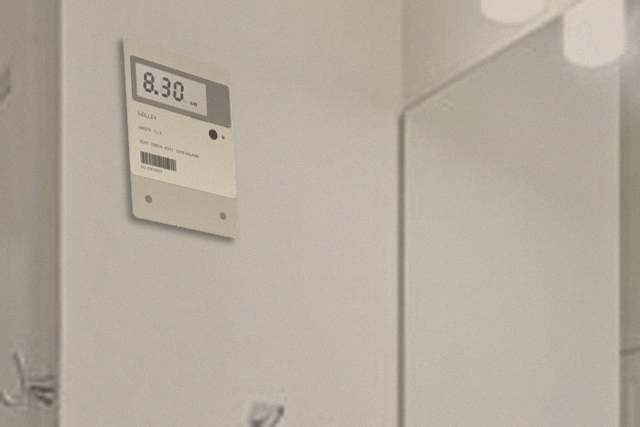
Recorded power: kW 8.30
